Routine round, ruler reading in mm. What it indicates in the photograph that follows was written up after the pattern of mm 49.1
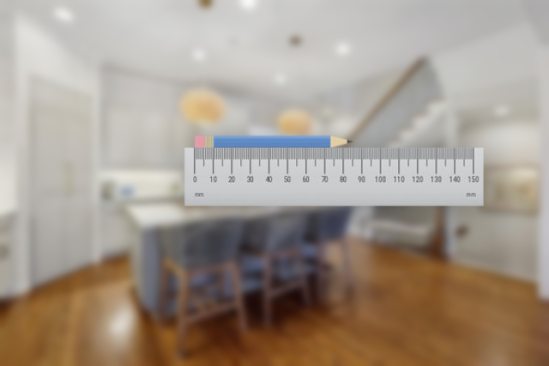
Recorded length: mm 85
